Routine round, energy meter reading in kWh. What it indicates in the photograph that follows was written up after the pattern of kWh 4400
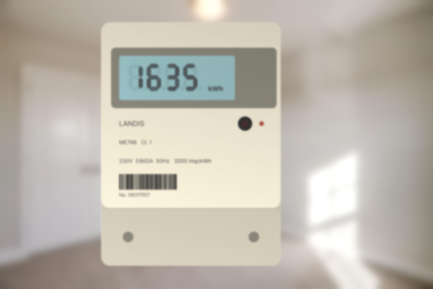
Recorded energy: kWh 1635
